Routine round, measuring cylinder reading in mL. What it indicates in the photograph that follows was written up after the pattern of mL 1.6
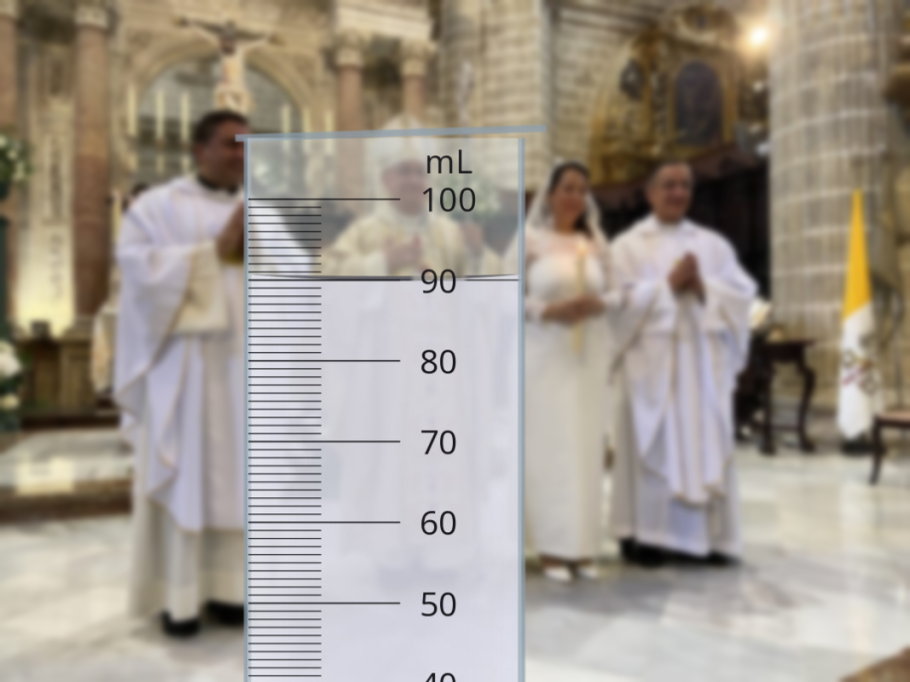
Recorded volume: mL 90
